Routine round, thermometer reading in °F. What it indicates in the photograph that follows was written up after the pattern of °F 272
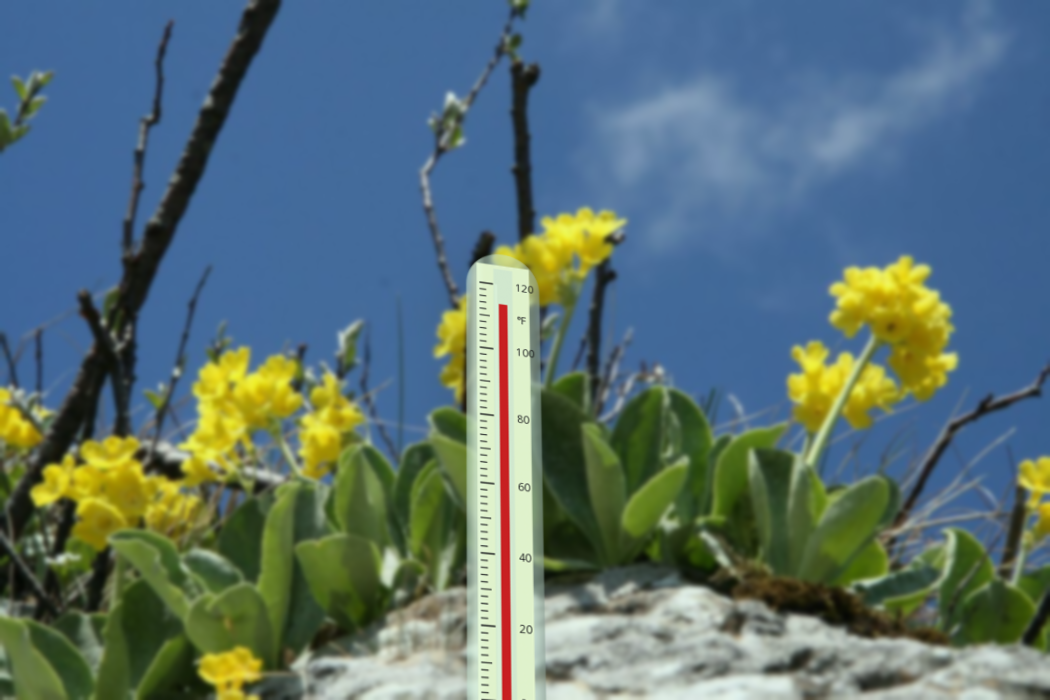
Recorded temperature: °F 114
